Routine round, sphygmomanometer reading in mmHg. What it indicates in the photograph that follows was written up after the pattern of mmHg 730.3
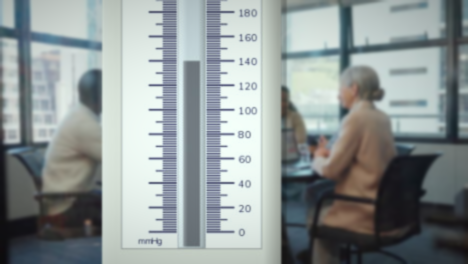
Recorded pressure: mmHg 140
